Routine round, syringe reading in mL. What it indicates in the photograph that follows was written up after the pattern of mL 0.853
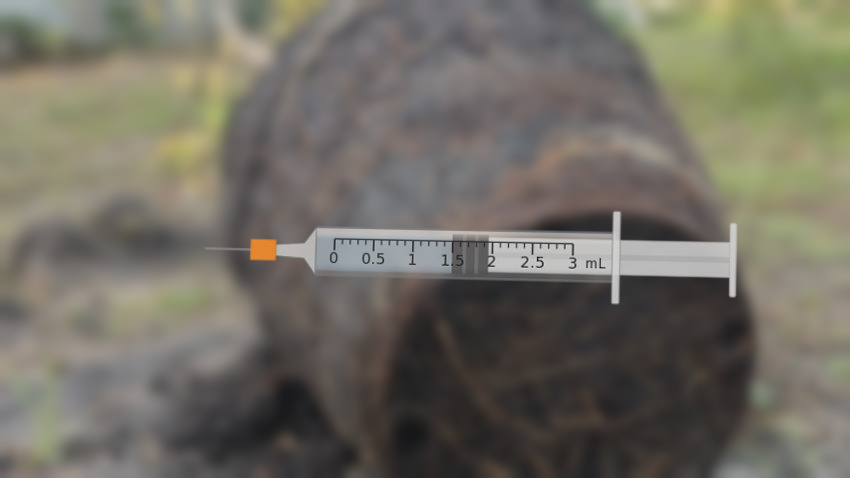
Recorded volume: mL 1.5
